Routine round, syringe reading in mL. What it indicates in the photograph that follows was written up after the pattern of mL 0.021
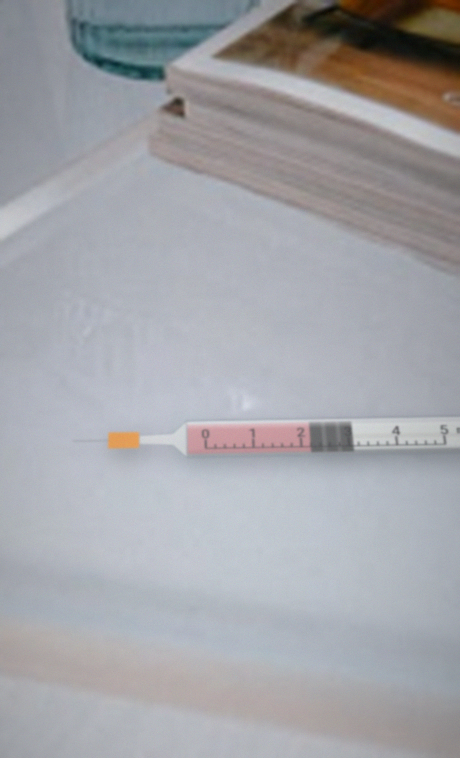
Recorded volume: mL 2.2
